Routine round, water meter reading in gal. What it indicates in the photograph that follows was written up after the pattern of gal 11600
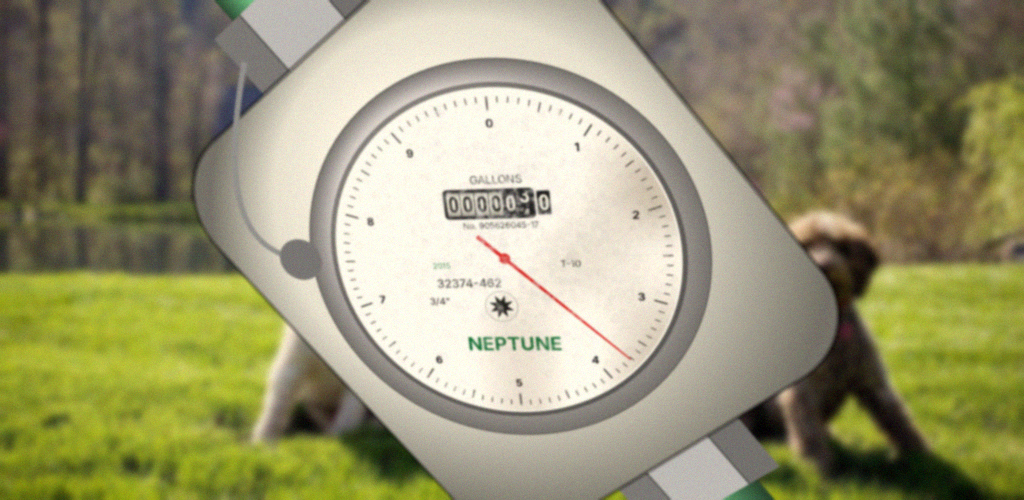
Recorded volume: gal 33.7
